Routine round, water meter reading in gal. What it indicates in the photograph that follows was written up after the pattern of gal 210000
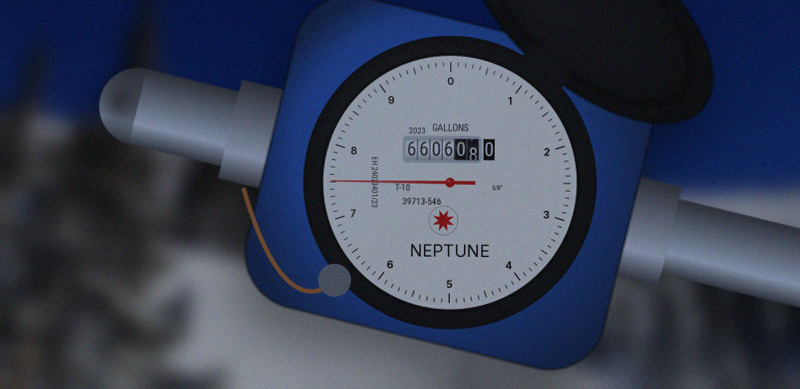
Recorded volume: gal 6606077.5
